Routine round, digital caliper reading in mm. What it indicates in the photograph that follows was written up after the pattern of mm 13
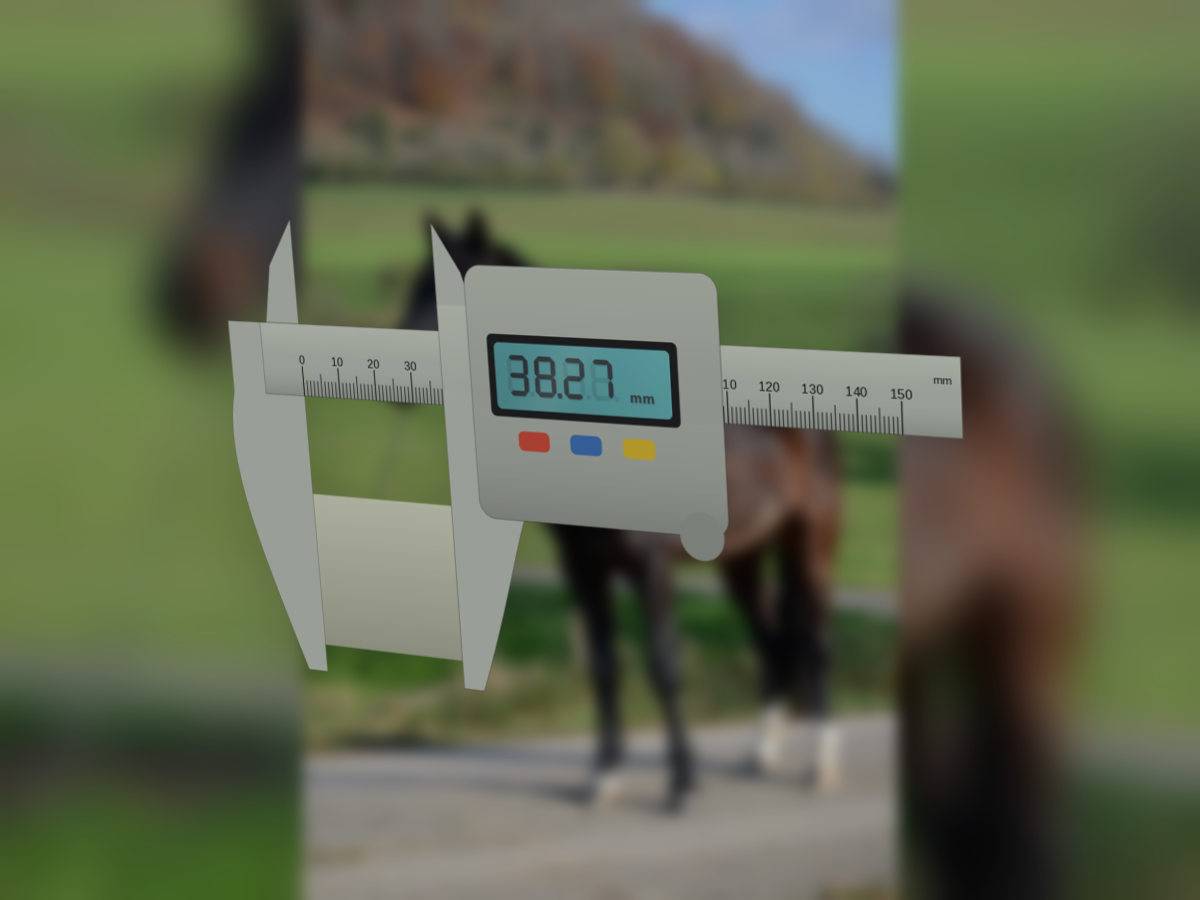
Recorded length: mm 38.27
